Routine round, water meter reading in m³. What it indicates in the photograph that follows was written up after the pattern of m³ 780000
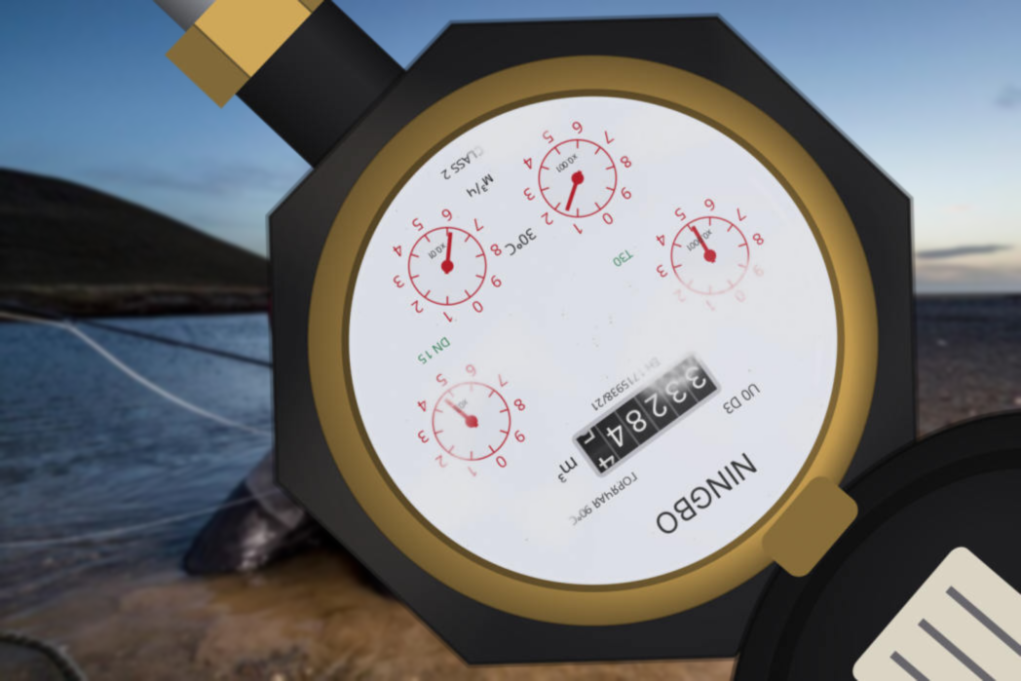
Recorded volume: m³ 332844.4615
